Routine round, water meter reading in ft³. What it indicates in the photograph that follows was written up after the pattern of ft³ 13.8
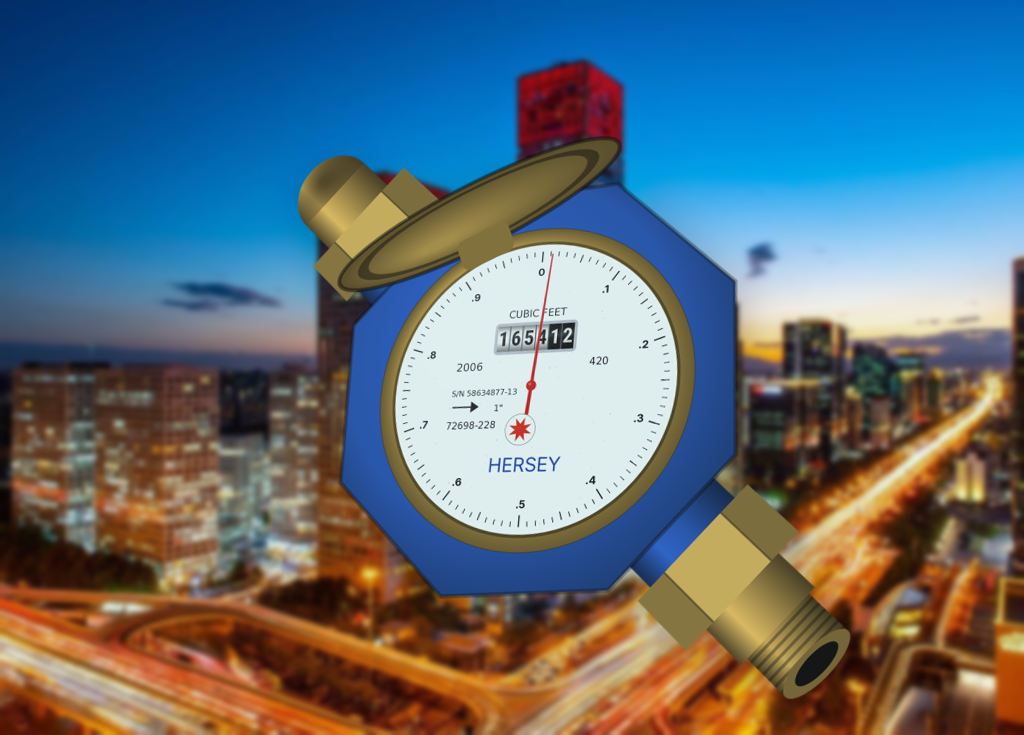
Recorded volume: ft³ 165412.01
